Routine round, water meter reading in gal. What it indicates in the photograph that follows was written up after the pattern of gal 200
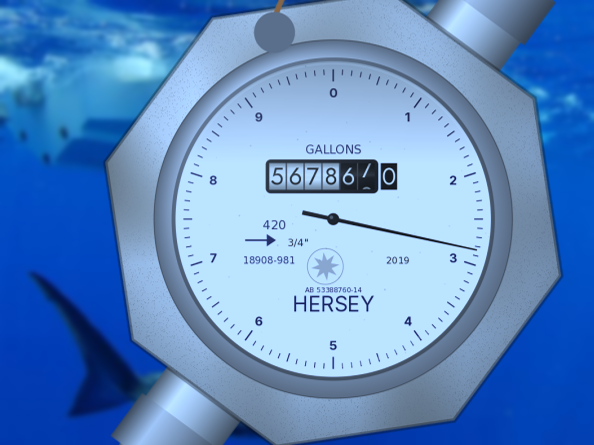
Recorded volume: gal 5678672.8
